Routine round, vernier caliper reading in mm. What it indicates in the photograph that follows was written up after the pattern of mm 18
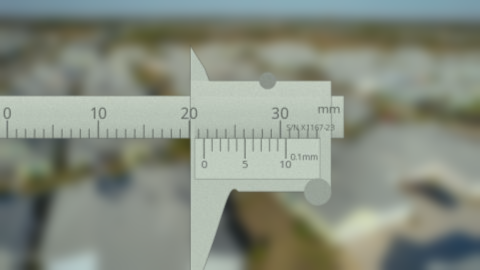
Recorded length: mm 21.6
